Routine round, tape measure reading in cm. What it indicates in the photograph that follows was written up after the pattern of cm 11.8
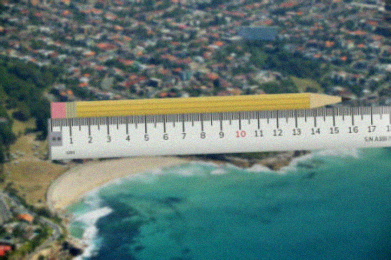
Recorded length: cm 16
